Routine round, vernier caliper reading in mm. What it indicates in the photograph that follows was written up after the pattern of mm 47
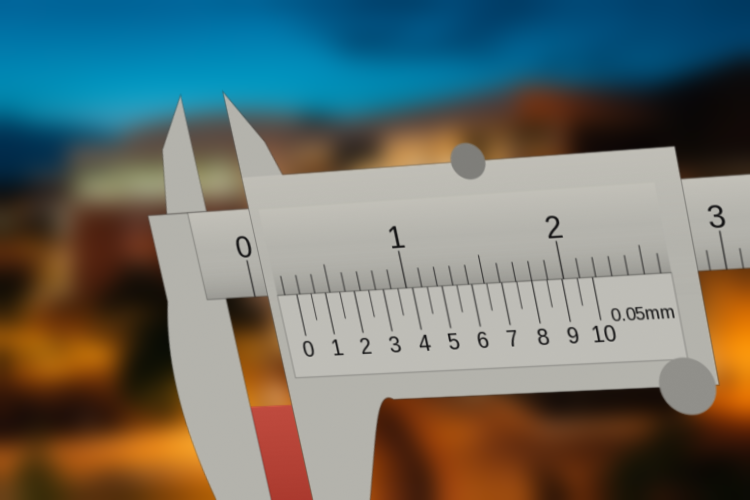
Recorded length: mm 2.8
